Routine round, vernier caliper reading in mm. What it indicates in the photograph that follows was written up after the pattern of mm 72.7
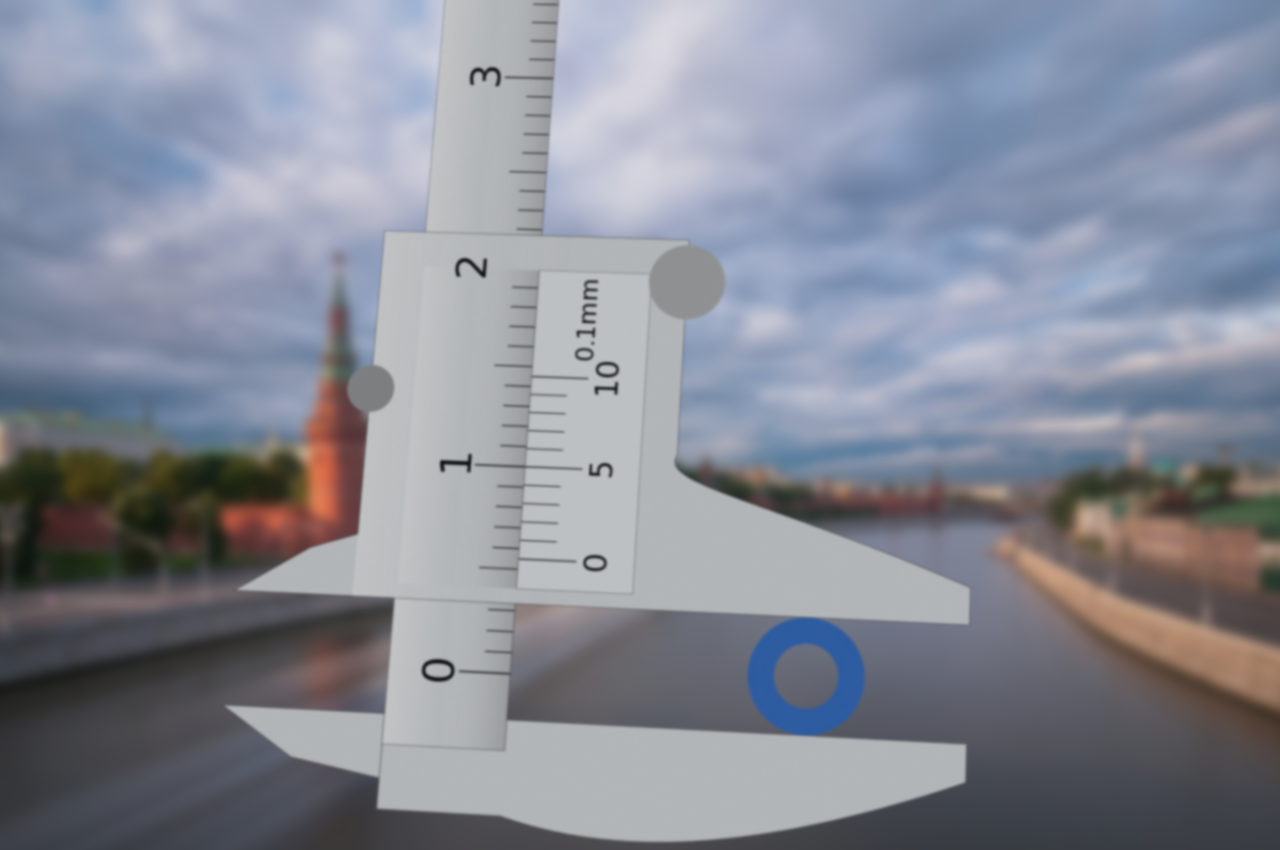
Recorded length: mm 5.5
